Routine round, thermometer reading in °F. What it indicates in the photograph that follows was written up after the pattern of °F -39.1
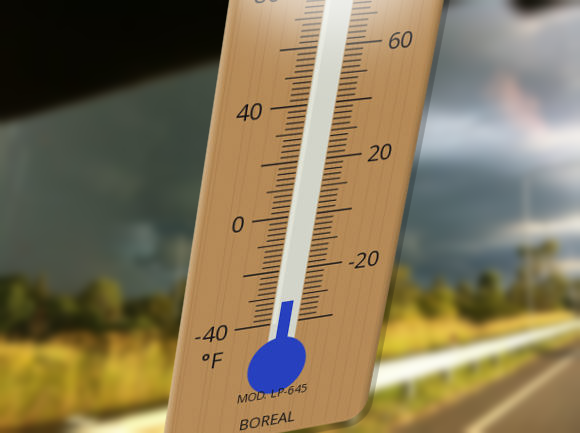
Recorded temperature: °F -32
